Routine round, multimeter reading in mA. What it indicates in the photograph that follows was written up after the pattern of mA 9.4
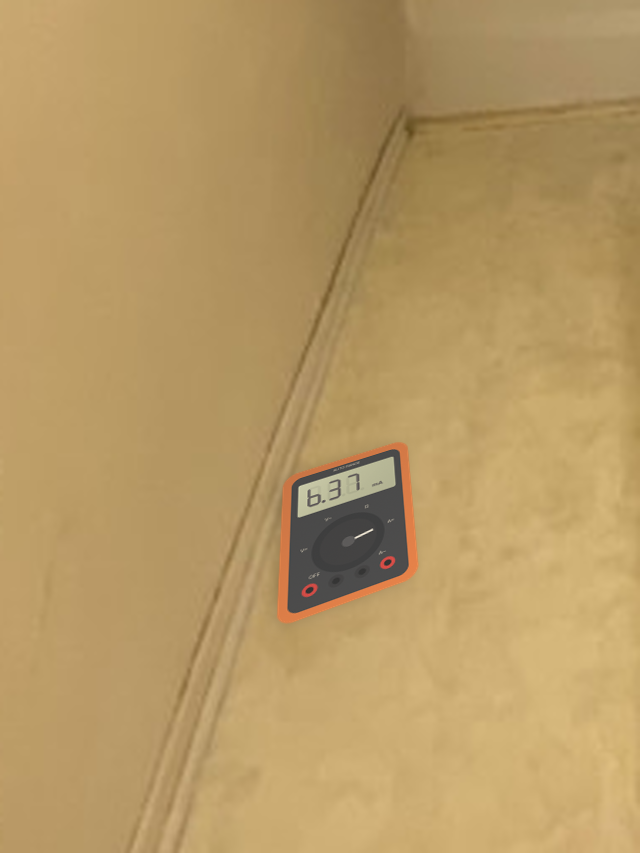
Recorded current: mA 6.37
